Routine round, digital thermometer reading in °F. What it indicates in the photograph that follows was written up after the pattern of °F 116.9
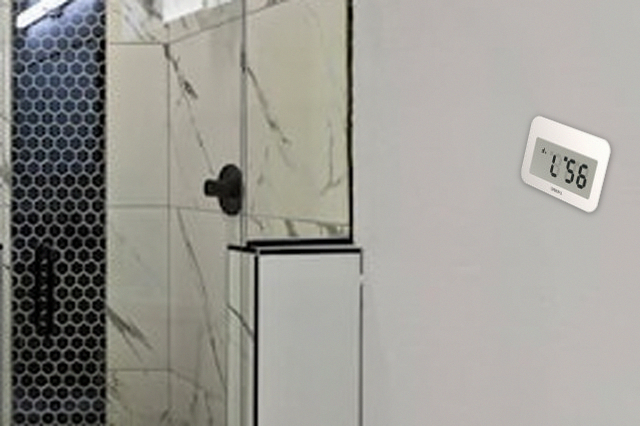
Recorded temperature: °F 95.7
